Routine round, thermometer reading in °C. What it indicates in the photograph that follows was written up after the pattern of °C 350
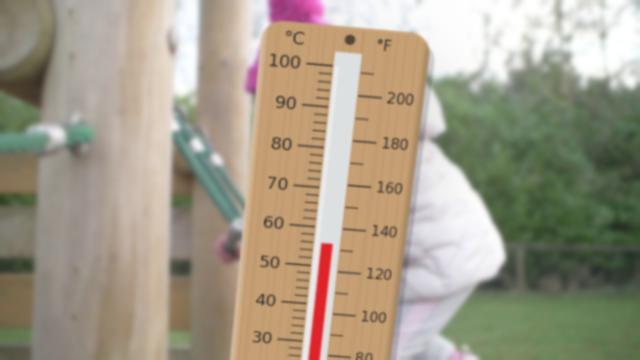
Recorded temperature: °C 56
